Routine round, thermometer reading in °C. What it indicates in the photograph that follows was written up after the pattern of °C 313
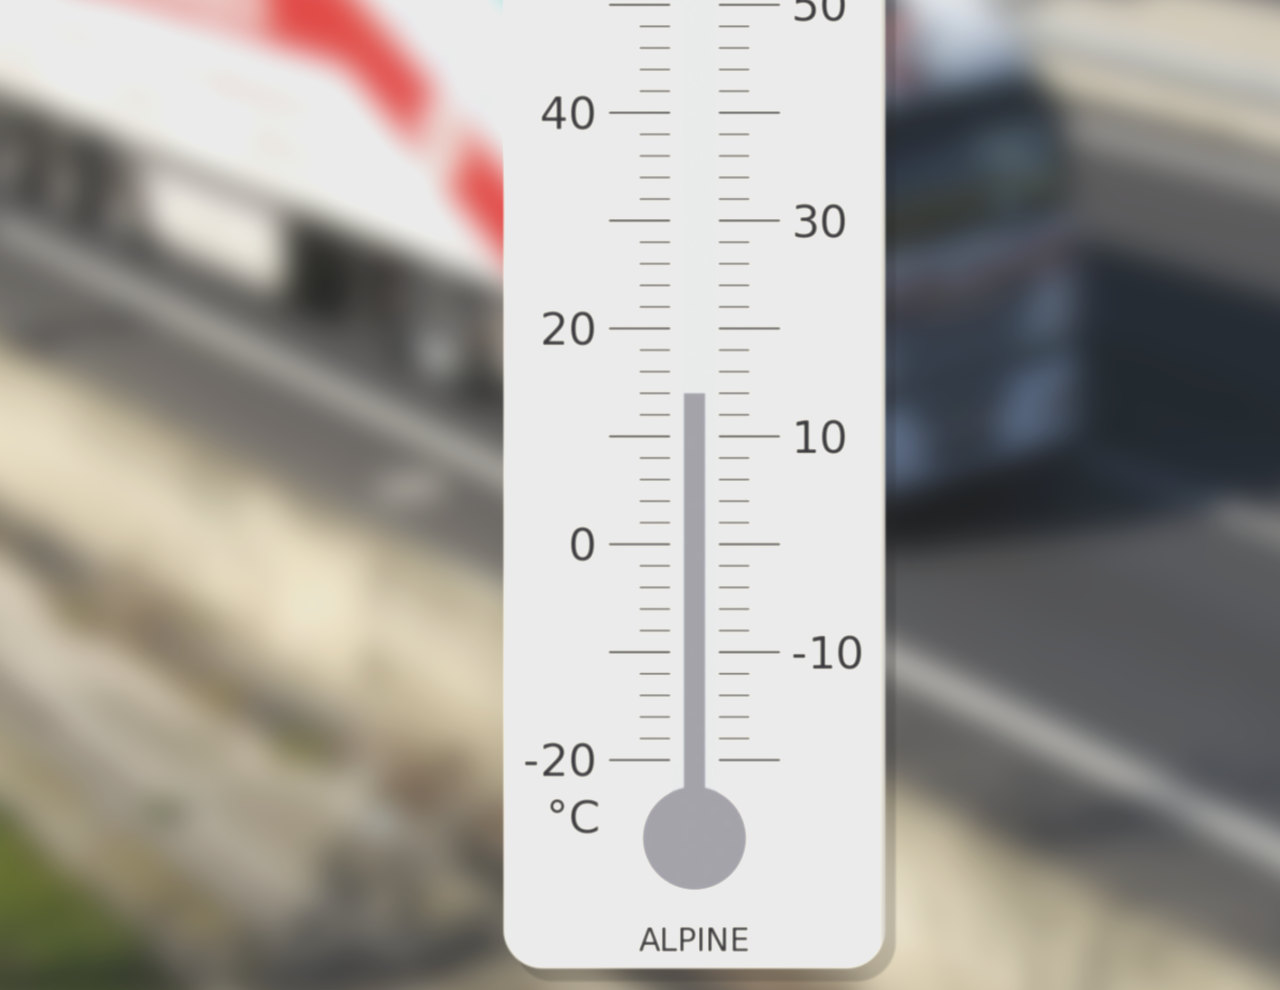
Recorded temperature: °C 14
